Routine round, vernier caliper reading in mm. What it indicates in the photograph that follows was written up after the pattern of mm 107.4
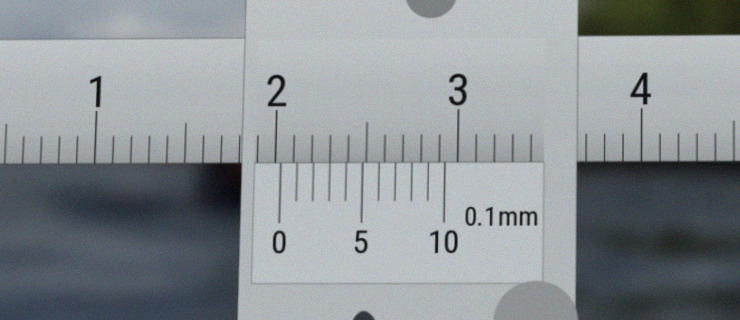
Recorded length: mm 20.3
